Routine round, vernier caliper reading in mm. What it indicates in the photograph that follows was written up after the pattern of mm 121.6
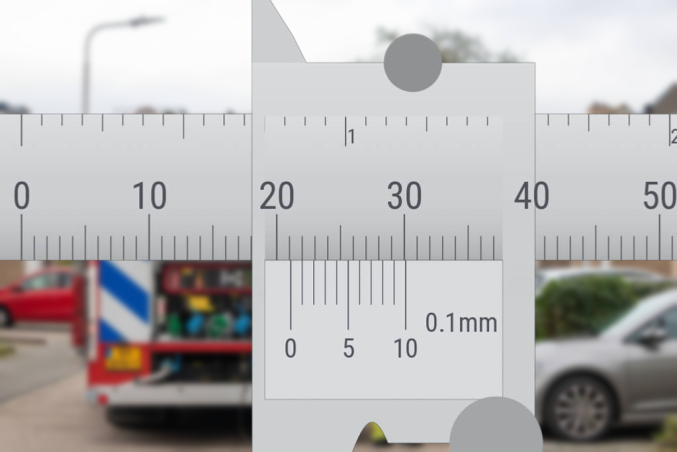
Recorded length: mm 21.1
